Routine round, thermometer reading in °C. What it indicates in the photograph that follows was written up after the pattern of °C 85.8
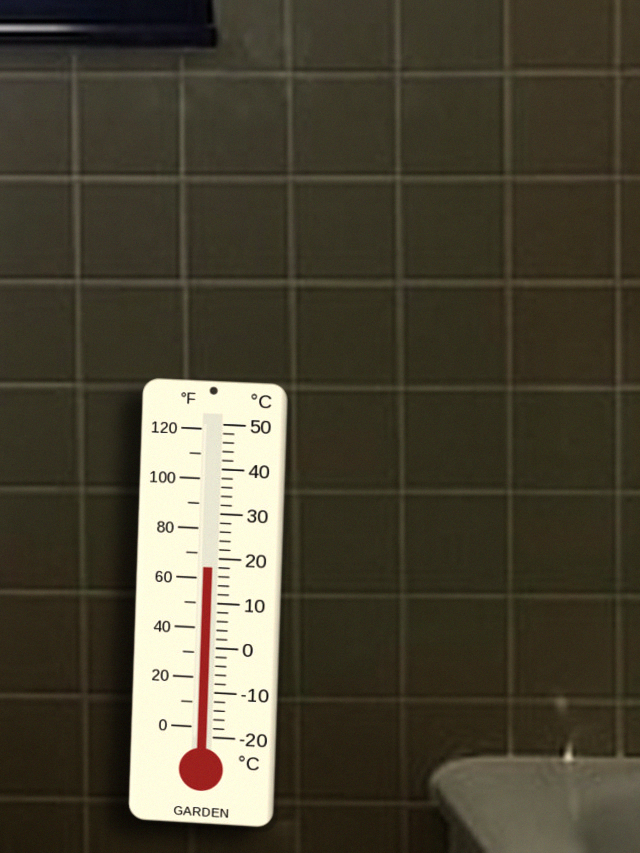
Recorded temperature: °C 18
